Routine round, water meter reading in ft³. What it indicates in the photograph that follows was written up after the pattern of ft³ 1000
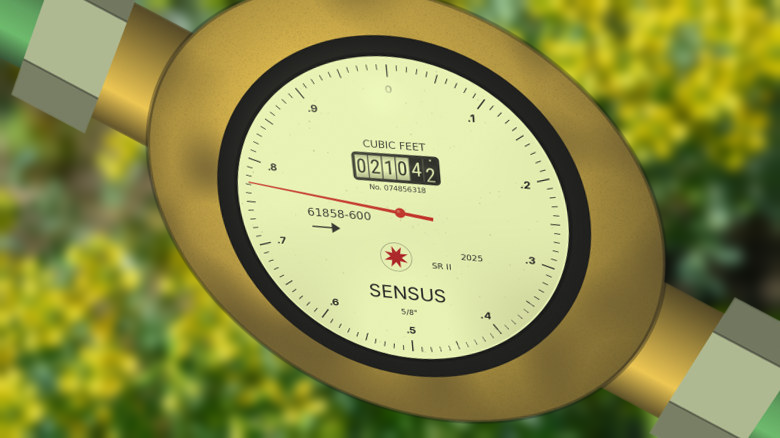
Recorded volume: ft³ 21041.77
